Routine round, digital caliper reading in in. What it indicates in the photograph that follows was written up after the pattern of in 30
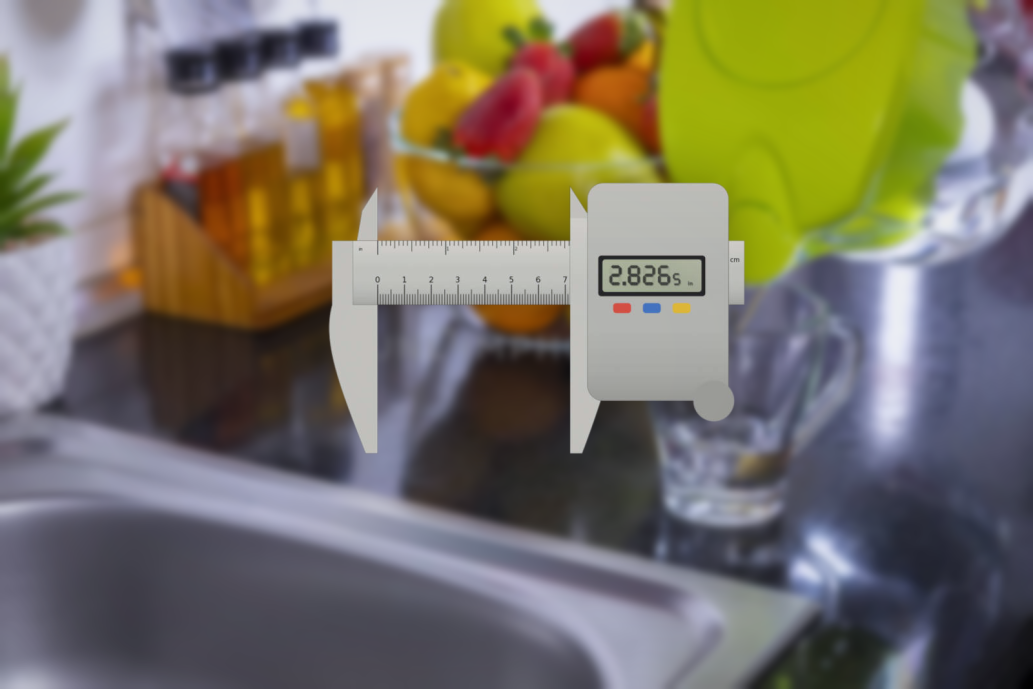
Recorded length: in 2.8265
